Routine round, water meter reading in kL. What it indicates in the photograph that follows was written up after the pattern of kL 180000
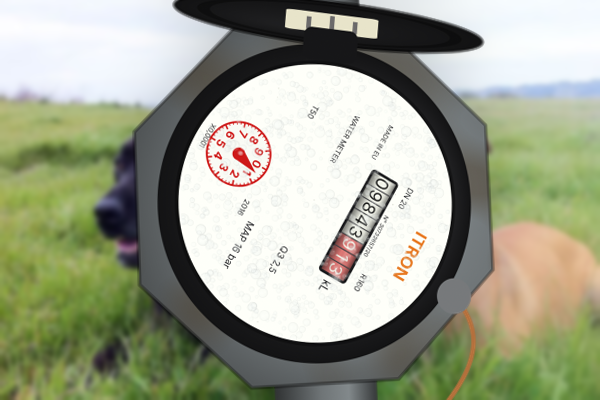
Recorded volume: kL 9843.9130
